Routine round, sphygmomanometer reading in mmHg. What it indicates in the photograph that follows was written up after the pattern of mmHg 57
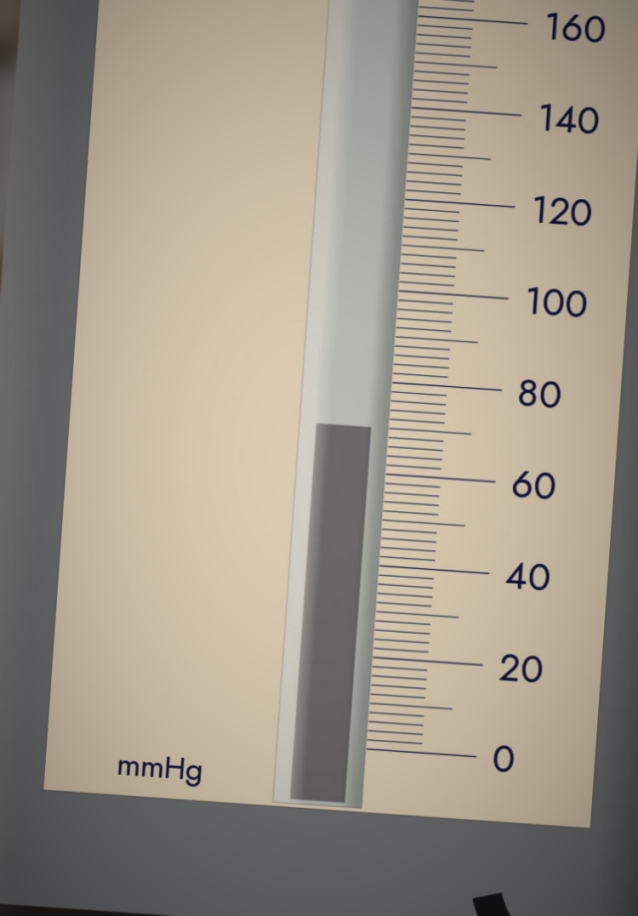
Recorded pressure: mmHg 70
